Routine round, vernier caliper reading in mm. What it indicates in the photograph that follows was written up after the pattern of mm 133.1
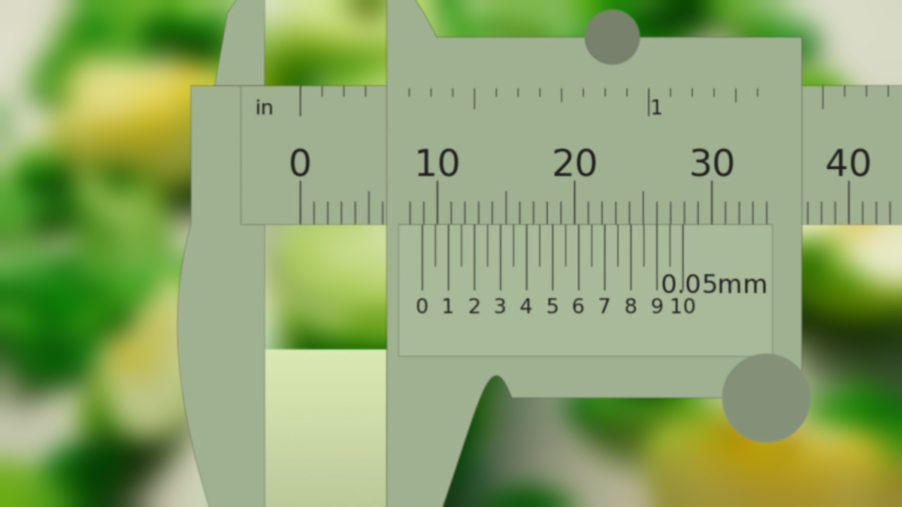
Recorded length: mm 8.9
